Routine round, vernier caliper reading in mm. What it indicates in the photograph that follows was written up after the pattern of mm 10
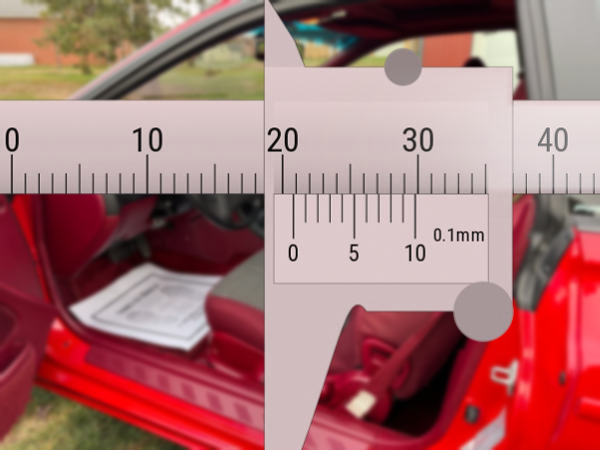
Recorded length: mm 20.8
